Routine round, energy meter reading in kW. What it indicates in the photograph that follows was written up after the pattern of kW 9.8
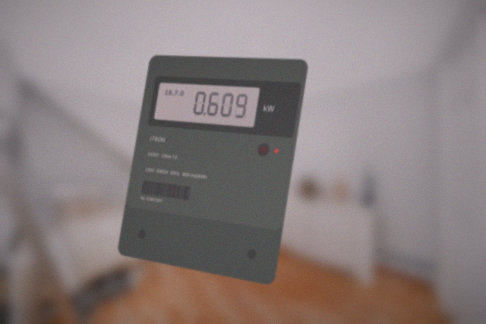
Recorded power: kW 0.609
